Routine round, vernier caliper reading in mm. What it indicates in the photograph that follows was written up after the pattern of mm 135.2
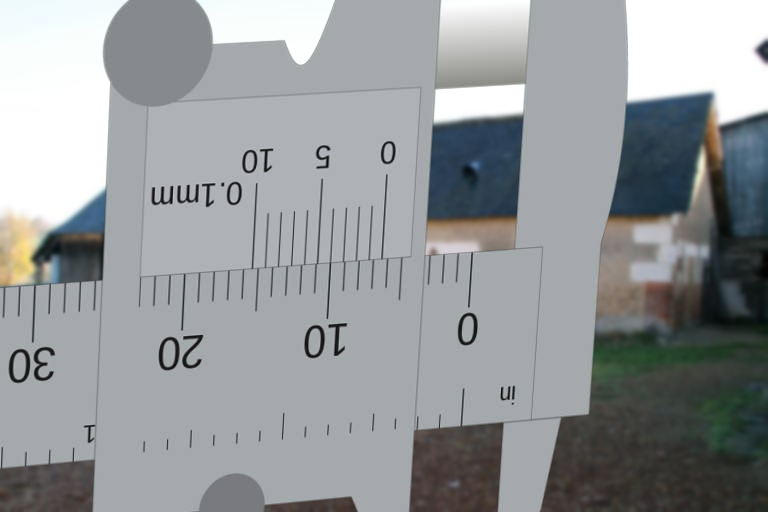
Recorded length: mm 6.4
